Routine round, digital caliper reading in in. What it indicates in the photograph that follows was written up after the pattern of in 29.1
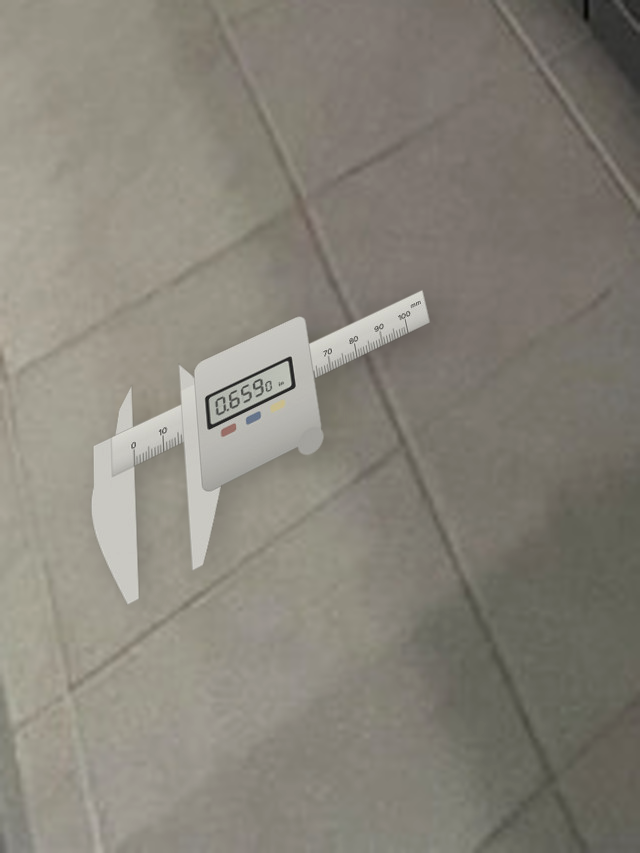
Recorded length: in 0.6590
